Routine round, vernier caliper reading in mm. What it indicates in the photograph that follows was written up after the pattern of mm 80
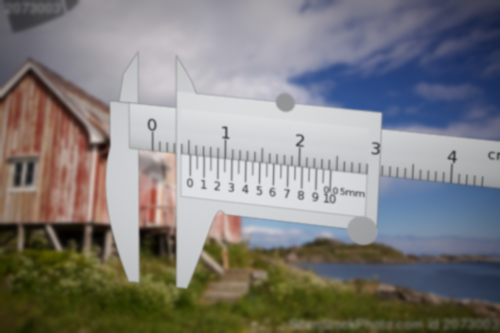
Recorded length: mm 5.2
